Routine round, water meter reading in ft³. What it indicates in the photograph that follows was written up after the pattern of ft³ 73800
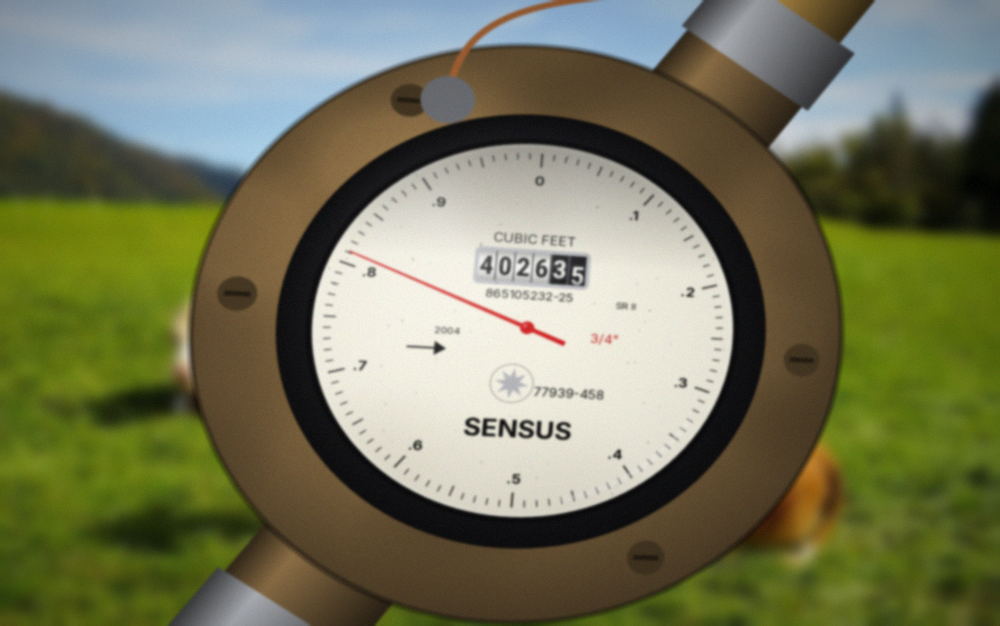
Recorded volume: ft³ 402634.81
